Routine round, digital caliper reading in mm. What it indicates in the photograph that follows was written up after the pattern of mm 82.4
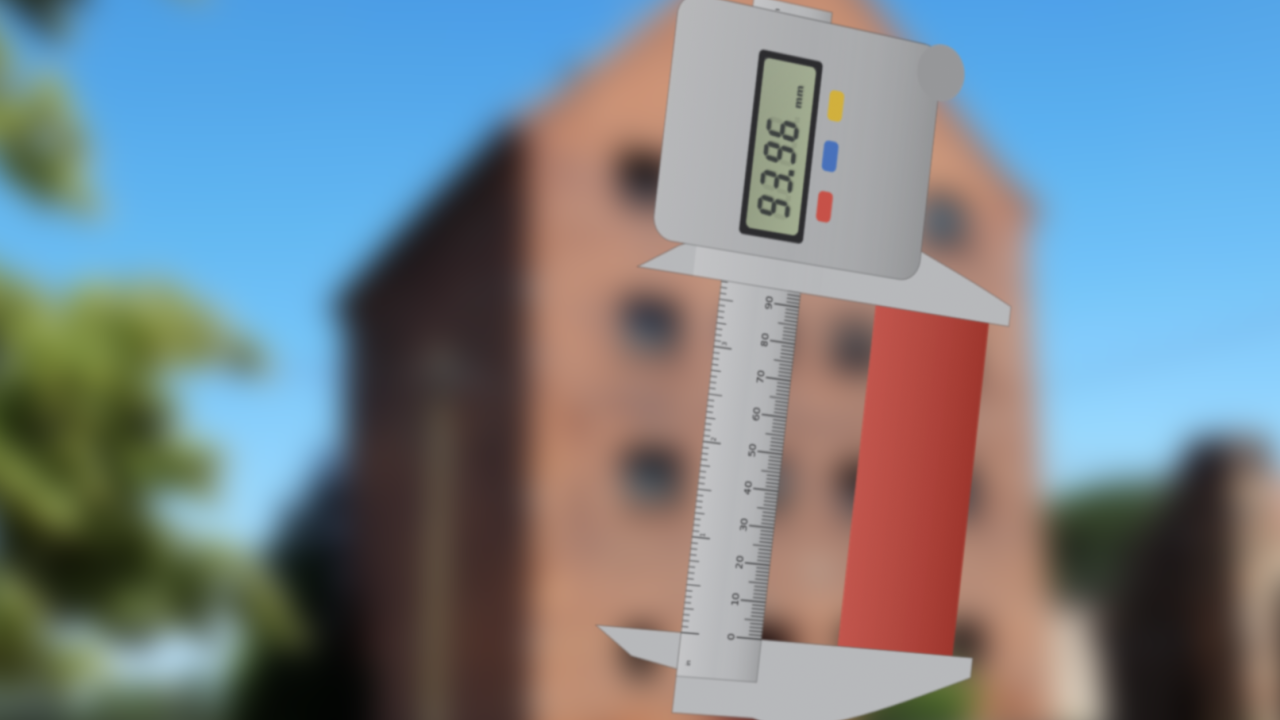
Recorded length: mm 93.96
